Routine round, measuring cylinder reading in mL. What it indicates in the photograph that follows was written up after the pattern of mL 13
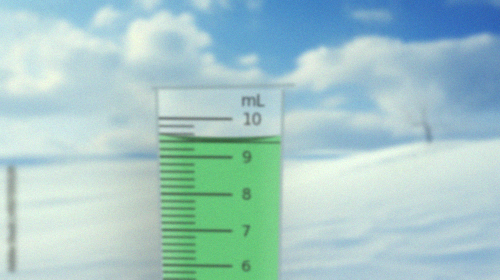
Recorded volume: mL 9.4
